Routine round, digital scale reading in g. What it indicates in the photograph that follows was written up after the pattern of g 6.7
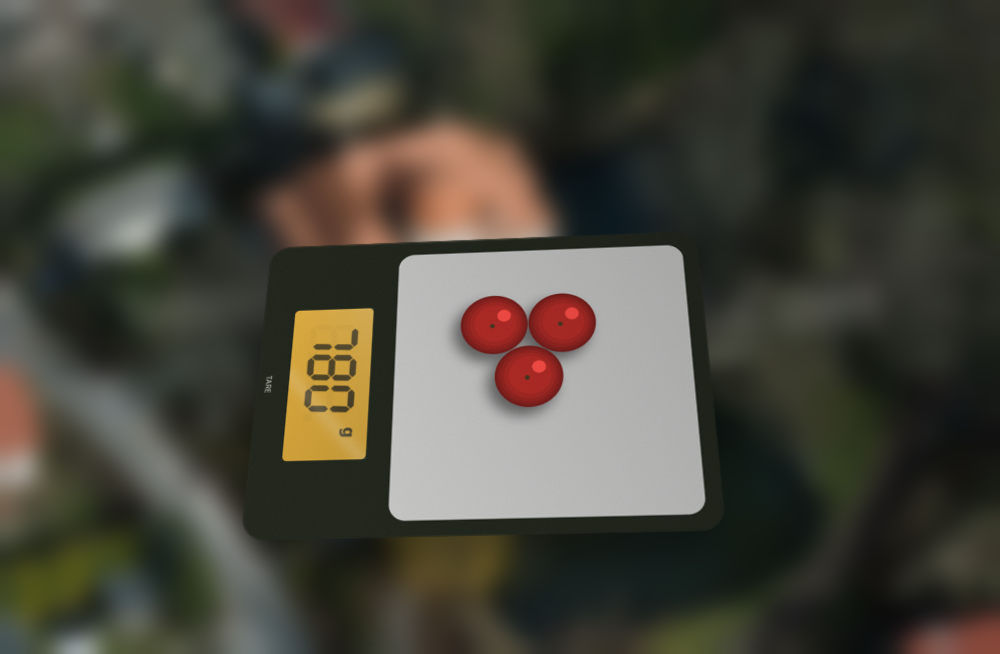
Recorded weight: g 780
